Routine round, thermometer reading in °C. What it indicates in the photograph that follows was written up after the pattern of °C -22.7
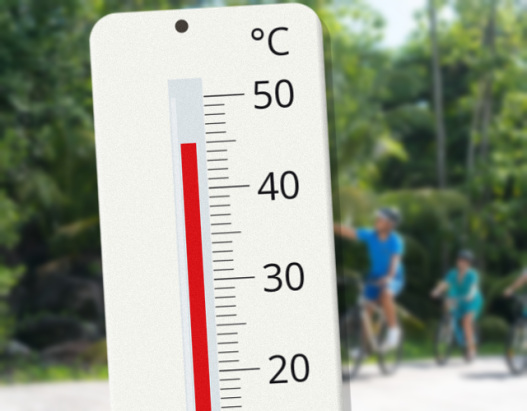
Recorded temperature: °C 45
